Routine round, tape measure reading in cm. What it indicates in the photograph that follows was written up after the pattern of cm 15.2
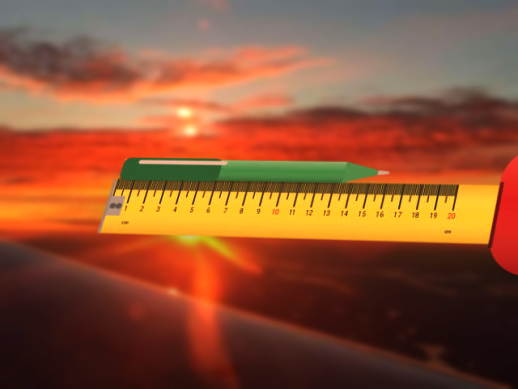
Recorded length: cm 16
